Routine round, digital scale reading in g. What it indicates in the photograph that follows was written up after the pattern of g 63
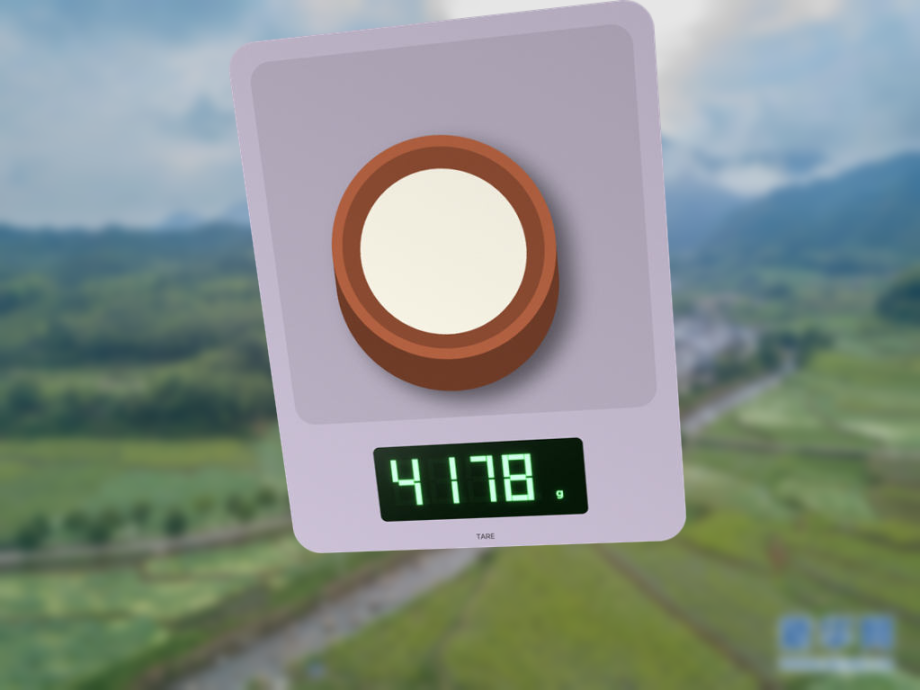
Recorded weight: g 4178
